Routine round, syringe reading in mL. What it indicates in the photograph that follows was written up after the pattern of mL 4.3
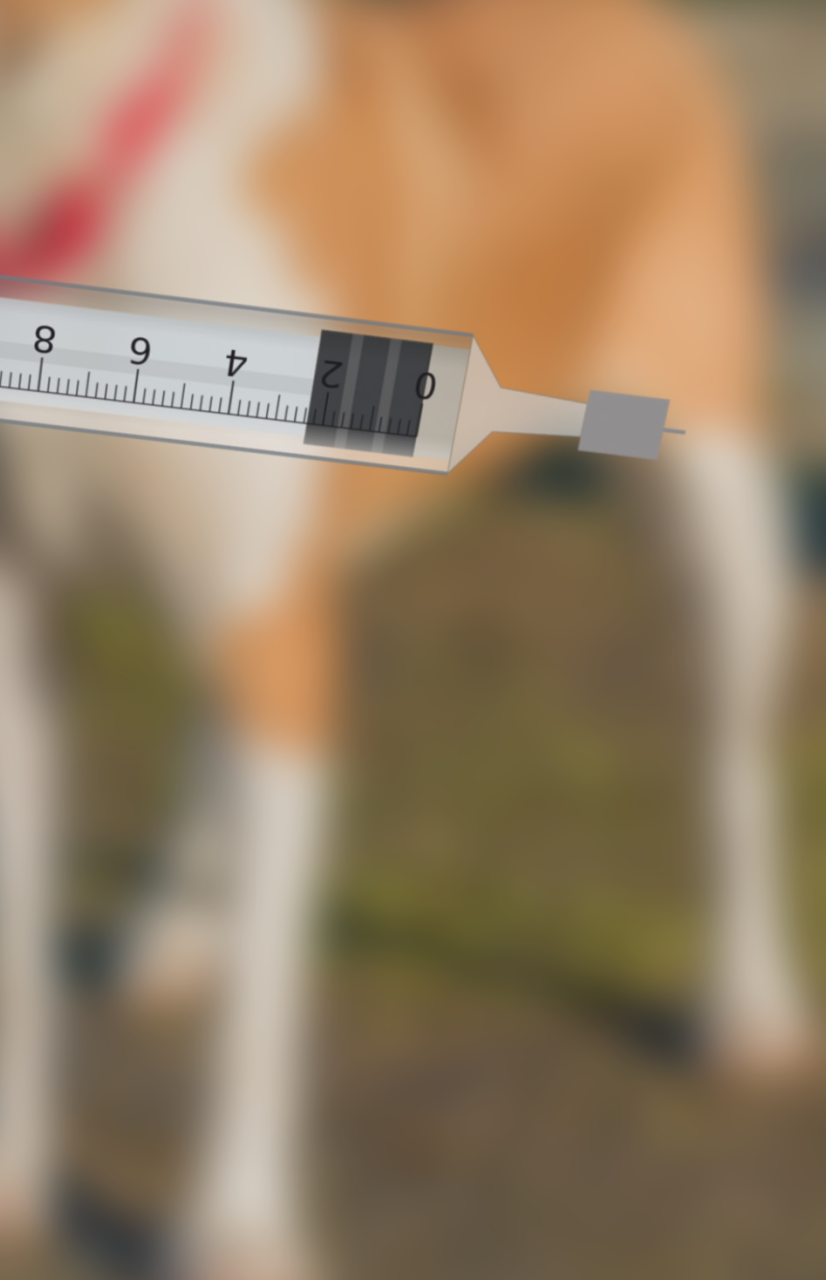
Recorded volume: mL 0
